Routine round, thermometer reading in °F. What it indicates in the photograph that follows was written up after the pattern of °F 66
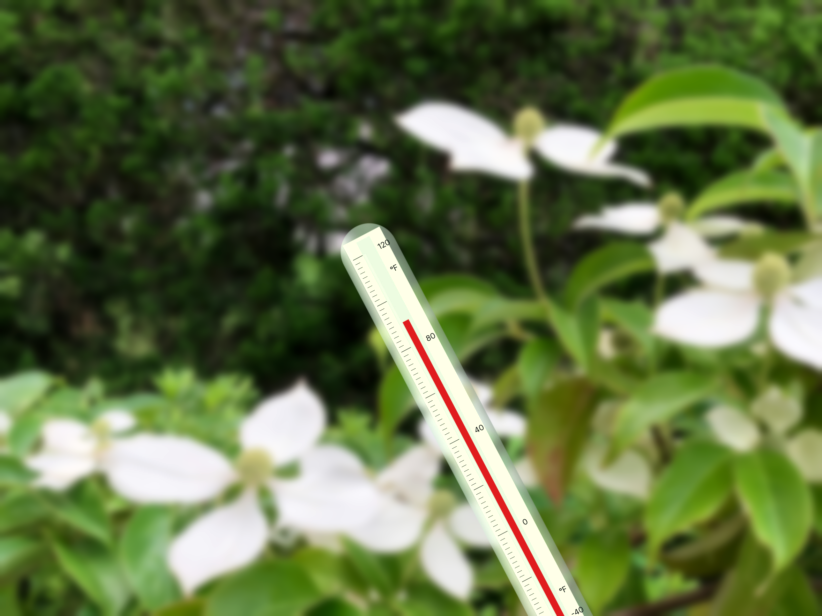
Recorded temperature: °F 90
